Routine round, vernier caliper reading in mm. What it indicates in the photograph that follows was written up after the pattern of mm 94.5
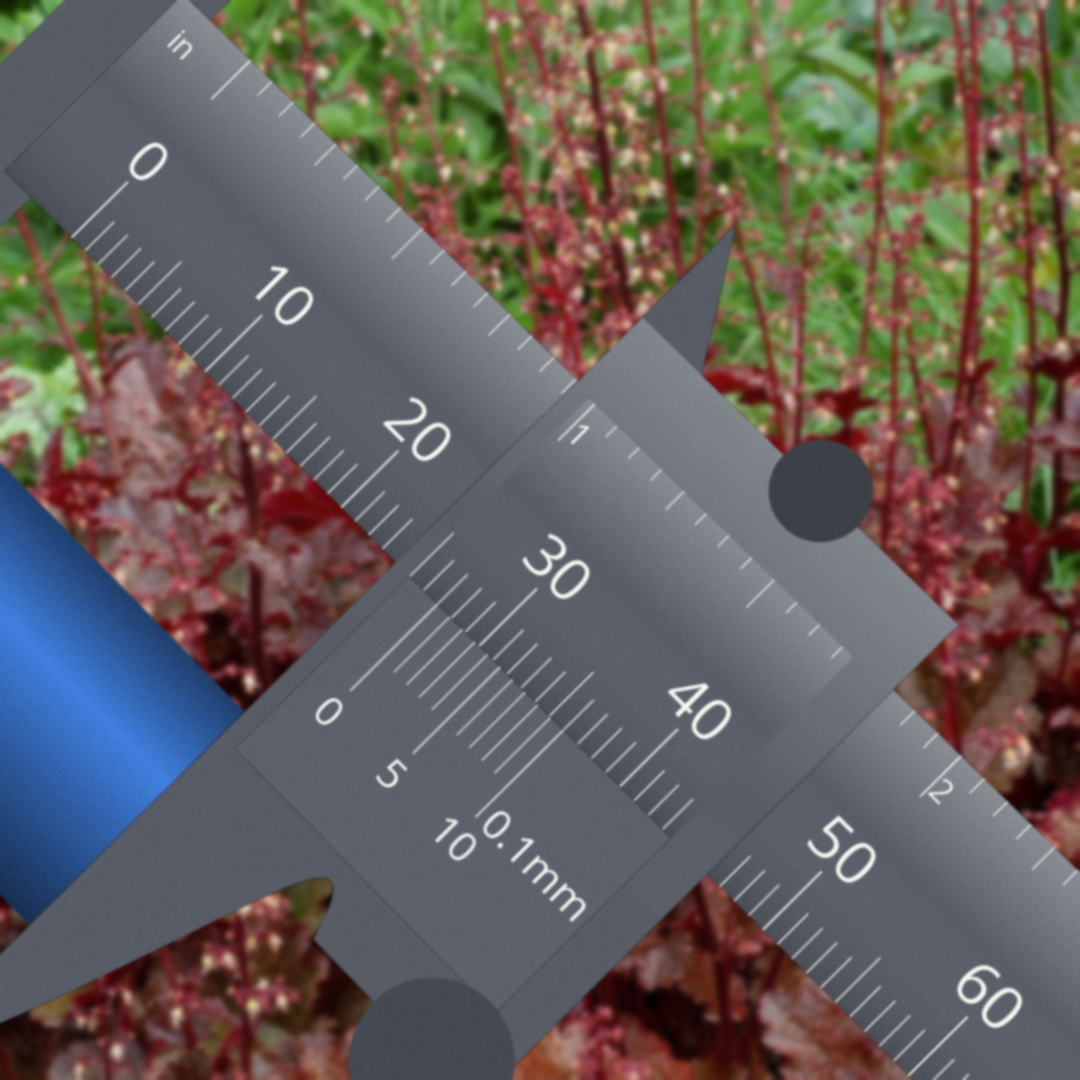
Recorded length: mm 27.0
